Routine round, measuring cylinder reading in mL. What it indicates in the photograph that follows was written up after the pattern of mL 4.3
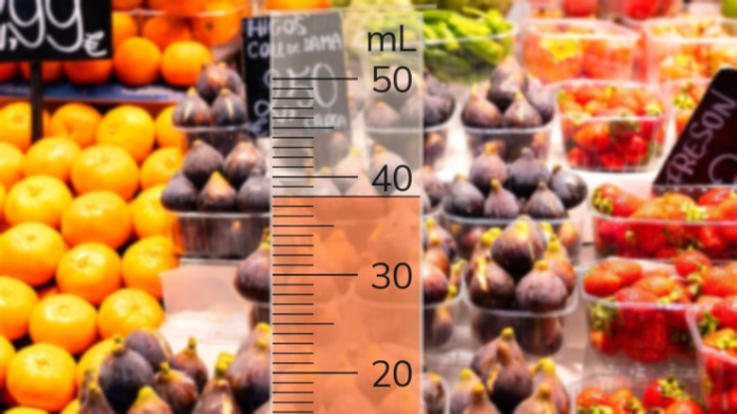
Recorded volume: mL 38
